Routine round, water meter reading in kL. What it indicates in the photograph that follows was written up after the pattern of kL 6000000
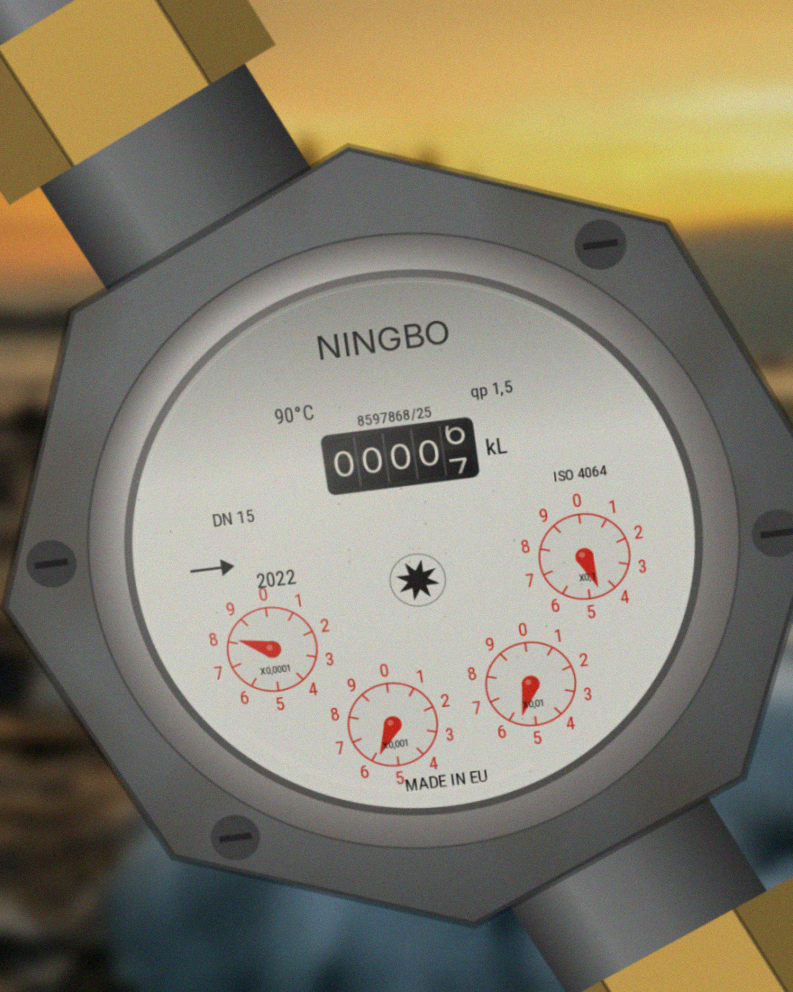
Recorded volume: kL 6.4558
